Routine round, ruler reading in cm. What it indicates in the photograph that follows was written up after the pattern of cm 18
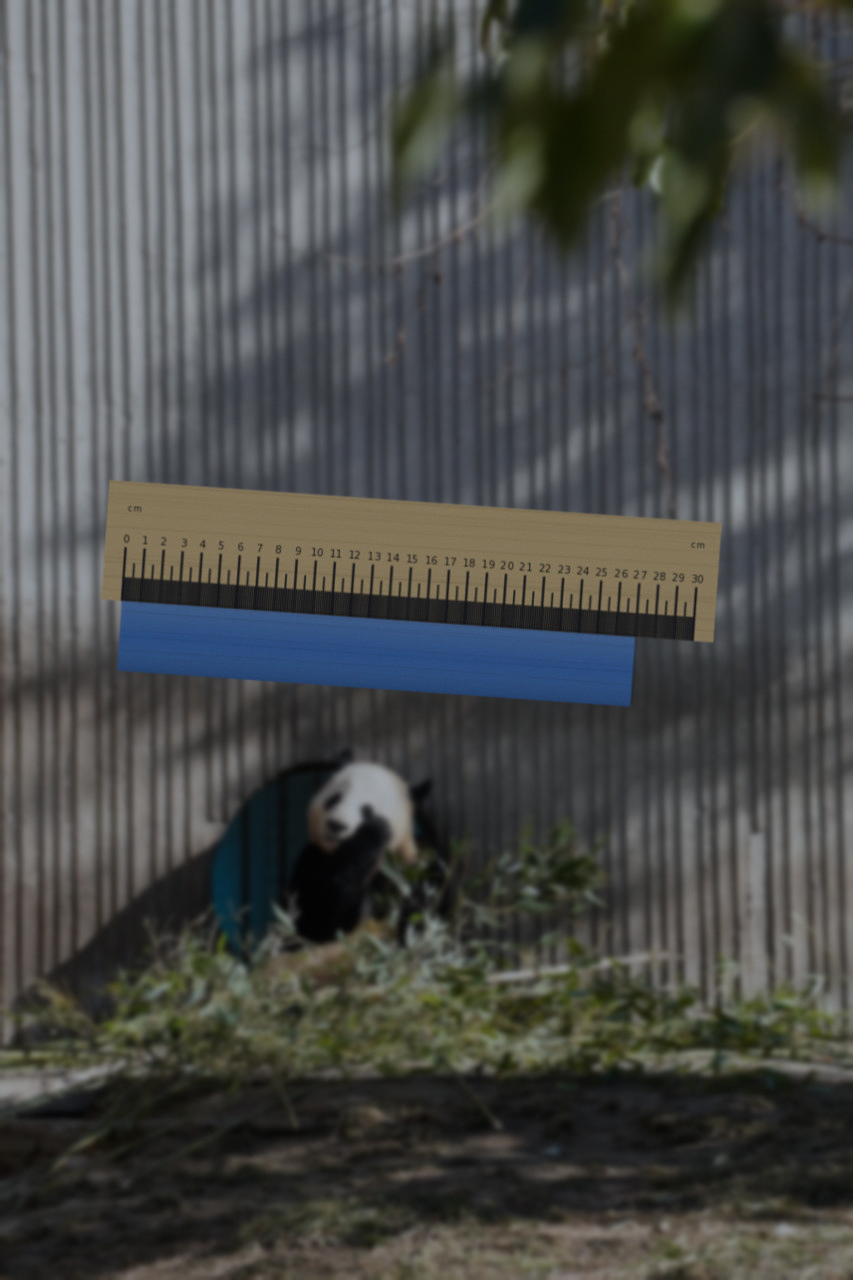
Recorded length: cm 27
